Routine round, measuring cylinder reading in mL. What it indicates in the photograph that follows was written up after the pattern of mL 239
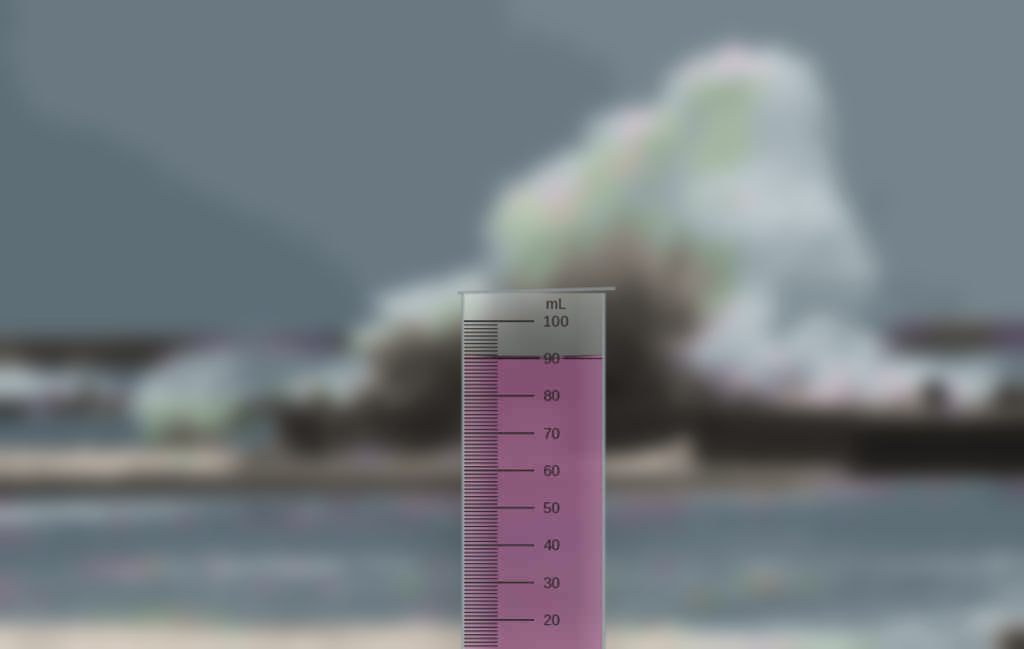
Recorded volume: mL 90
